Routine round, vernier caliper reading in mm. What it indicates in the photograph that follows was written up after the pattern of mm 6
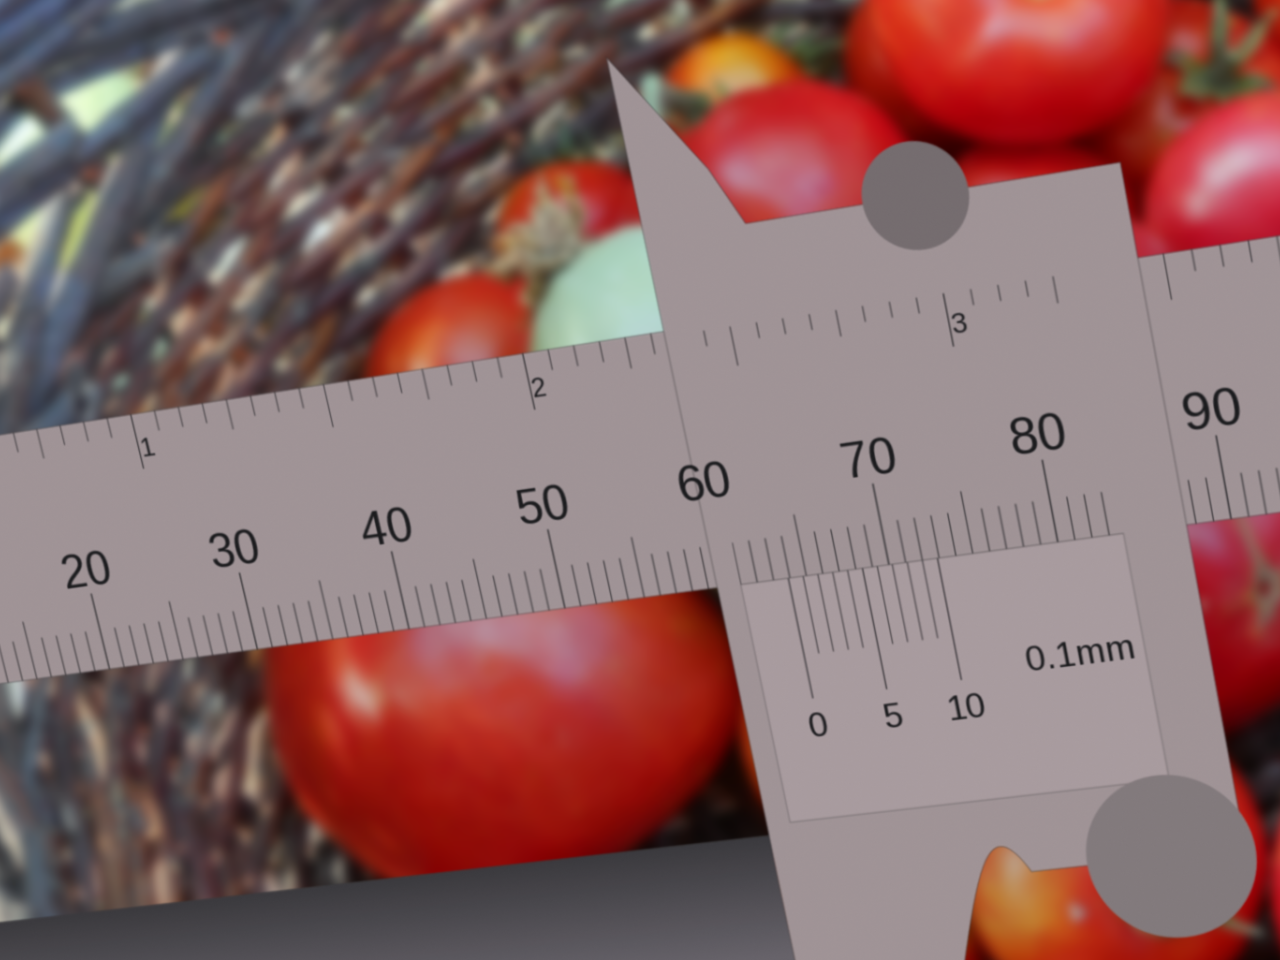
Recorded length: mm 63.9
